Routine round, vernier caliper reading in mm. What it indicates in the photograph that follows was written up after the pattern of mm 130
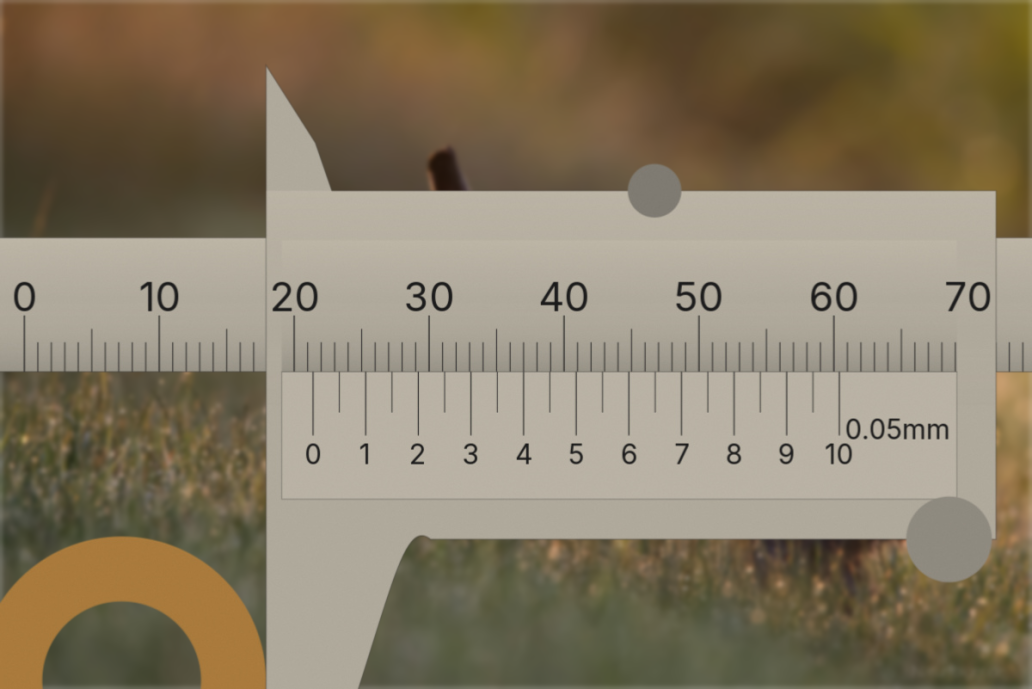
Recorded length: mm 21.4
